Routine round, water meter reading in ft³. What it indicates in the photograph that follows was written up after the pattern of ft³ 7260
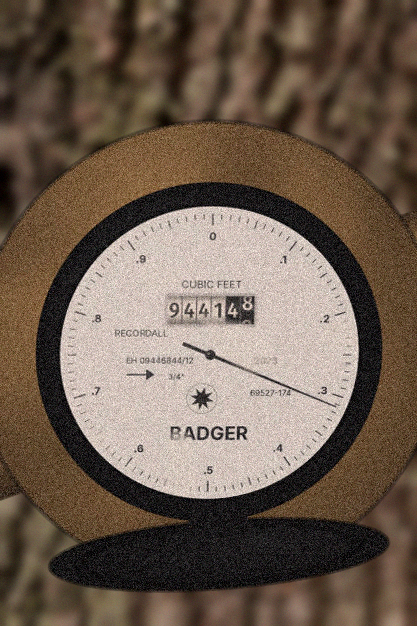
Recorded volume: ft³ 944148.31
